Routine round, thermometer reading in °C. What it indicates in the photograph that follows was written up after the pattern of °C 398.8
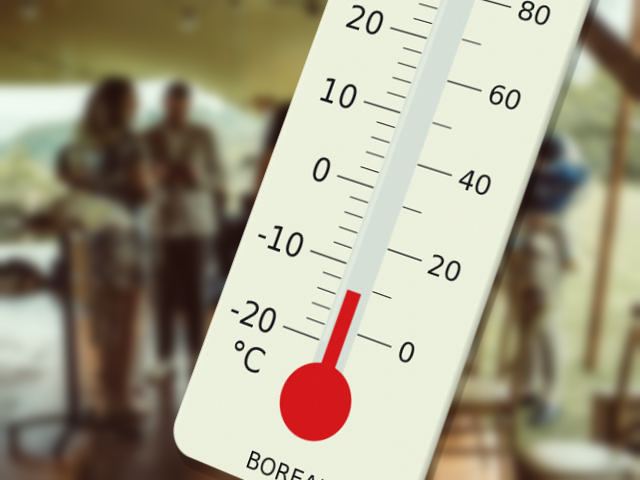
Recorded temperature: °C -13
